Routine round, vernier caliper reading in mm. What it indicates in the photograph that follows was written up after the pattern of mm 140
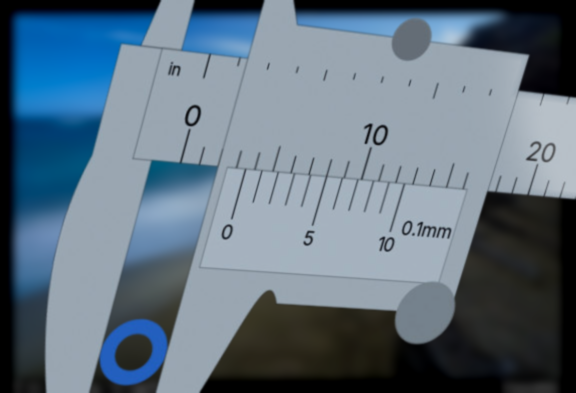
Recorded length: mm 3.5
